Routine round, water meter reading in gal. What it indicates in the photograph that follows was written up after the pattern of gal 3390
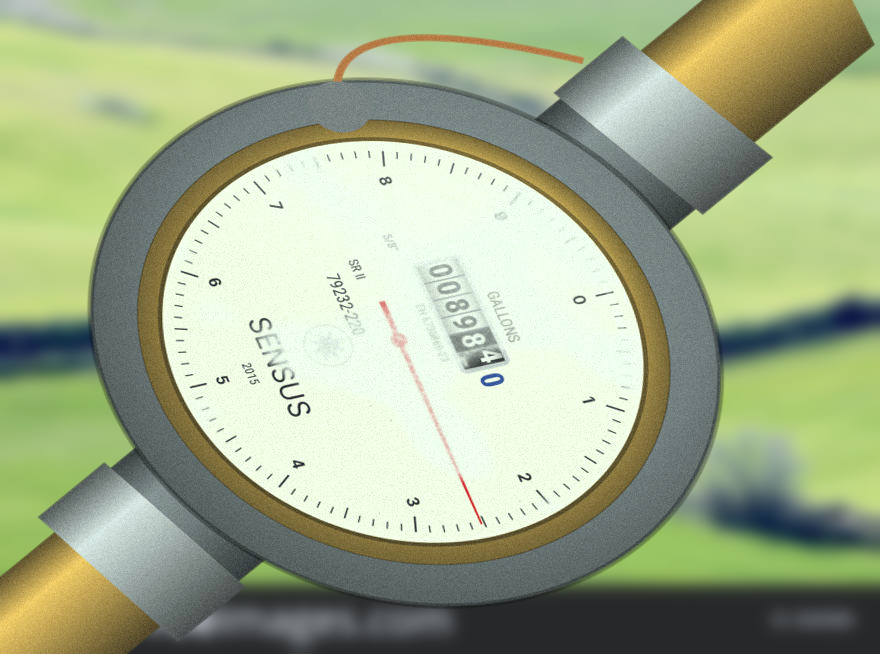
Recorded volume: gal 89842.5
